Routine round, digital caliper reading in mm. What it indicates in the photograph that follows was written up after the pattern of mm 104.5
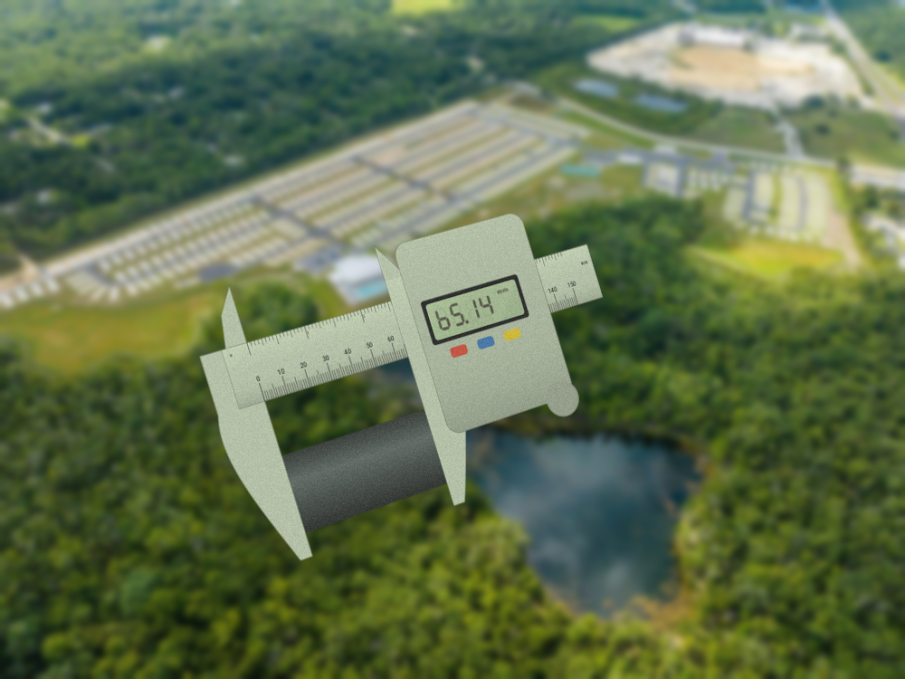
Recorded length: mm 65.14
